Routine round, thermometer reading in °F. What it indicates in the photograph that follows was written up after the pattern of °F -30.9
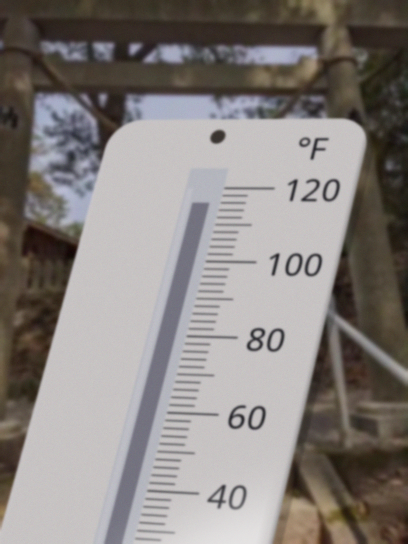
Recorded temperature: °F 116
